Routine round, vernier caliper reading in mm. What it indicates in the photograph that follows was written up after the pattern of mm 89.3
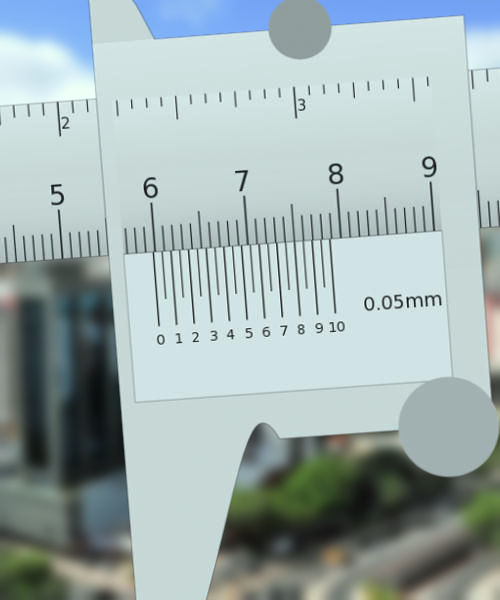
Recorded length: mm 59.8
